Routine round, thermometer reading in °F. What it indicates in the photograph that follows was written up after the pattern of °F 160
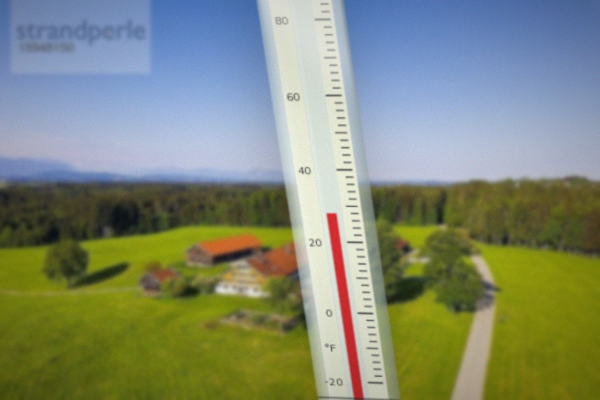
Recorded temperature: °F 28
